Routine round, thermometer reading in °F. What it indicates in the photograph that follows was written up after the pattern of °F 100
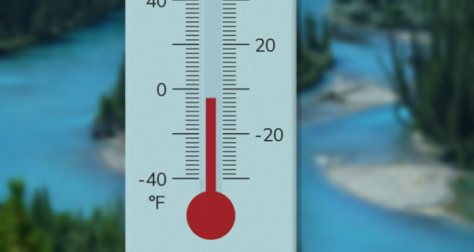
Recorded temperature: °F -4
